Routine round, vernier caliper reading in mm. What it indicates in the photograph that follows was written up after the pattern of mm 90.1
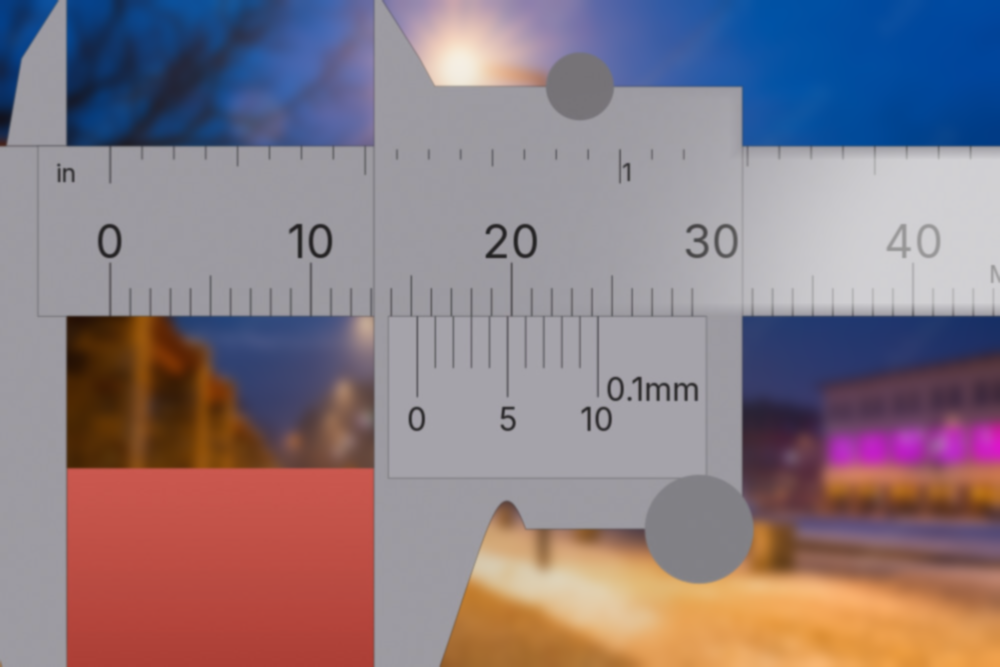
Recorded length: mm 15.3
